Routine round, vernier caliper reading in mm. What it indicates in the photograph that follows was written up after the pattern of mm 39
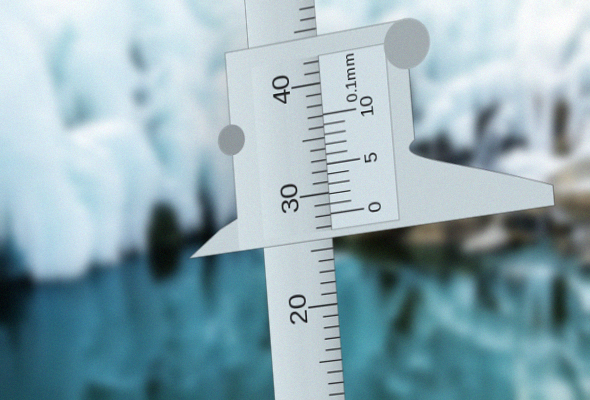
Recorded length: mm 28.1
